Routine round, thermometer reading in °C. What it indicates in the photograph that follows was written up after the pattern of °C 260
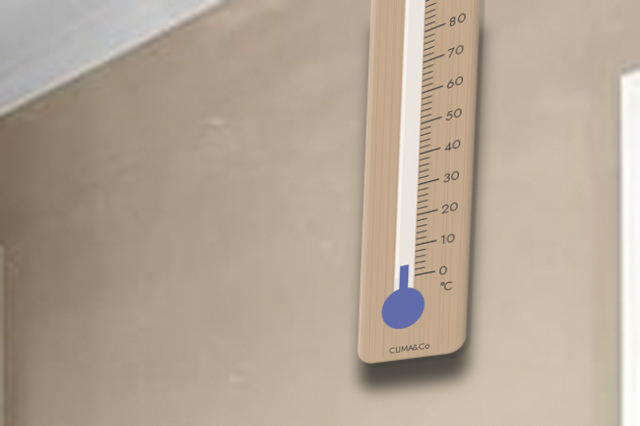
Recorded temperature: °C 4
